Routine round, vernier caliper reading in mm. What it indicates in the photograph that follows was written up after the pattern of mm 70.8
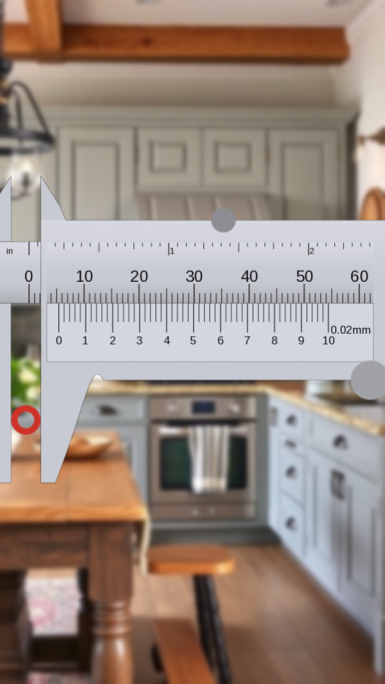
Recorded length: mm 5.4
